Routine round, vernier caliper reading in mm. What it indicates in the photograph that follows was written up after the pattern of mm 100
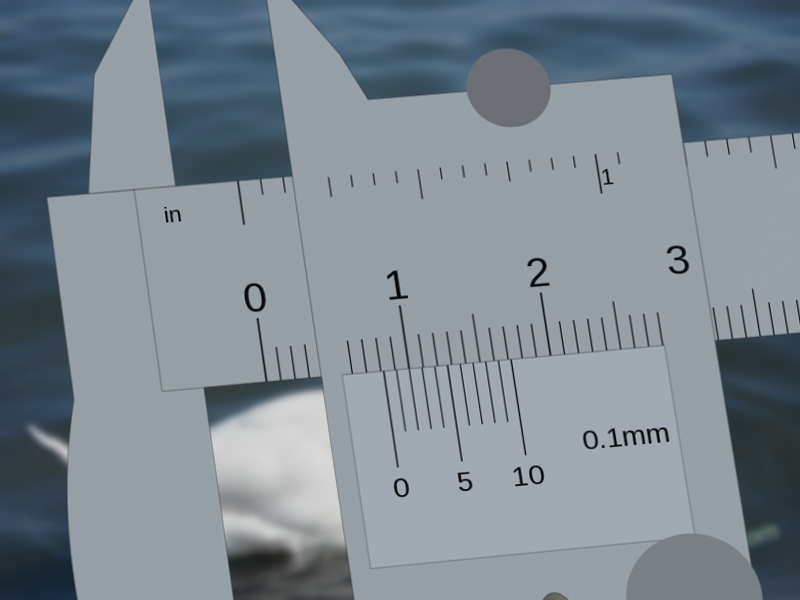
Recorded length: mm 8.2
